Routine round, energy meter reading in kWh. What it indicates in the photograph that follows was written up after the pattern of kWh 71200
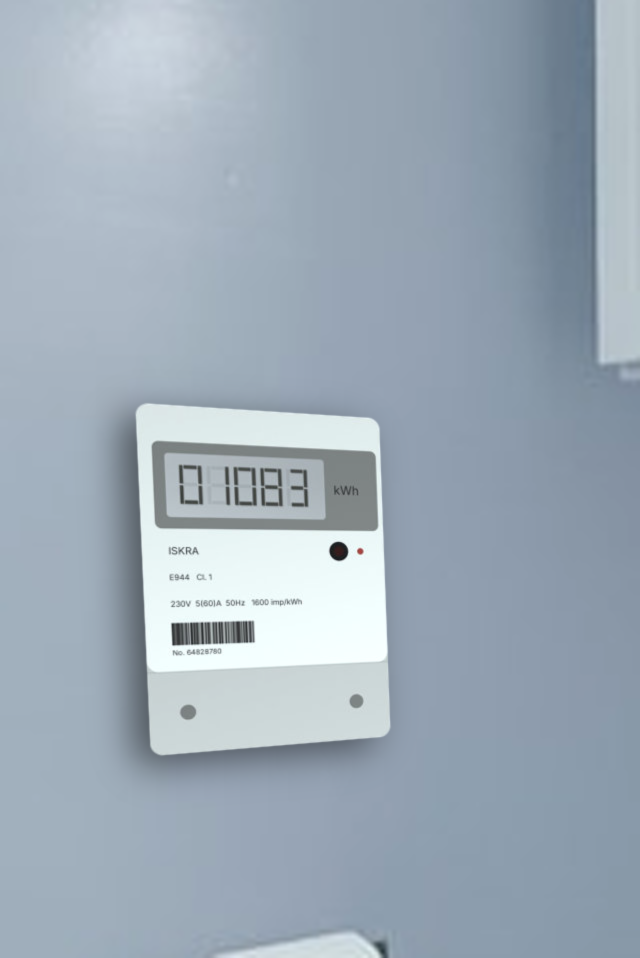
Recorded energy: kWh 1083
